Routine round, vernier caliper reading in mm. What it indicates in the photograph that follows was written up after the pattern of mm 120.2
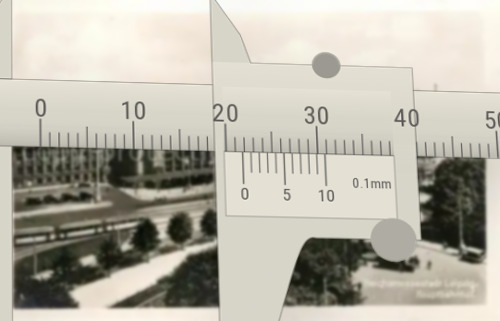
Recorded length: mm 21.8
